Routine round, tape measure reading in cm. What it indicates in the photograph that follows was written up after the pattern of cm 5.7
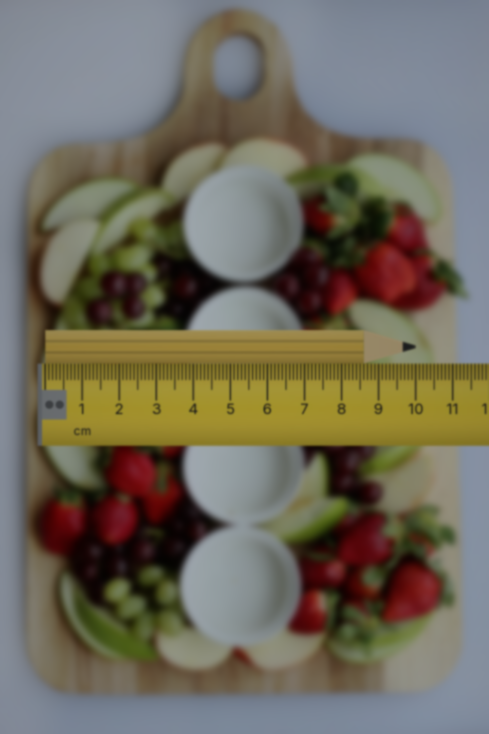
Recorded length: cm 10
